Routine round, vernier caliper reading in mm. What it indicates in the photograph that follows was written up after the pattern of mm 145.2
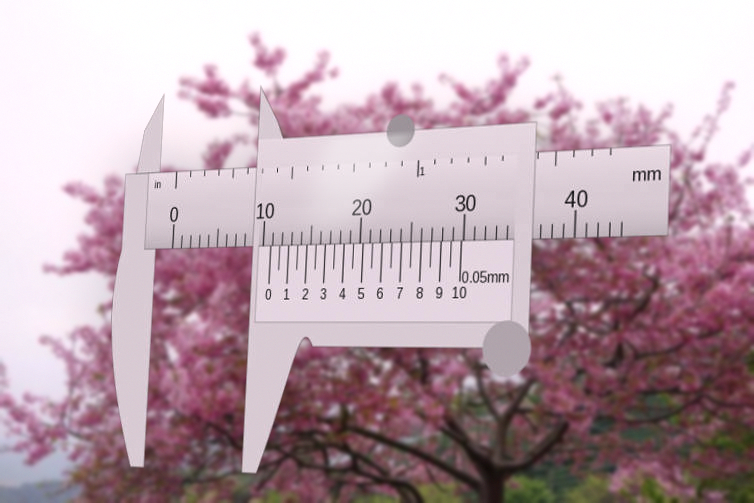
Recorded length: mm 10.8
